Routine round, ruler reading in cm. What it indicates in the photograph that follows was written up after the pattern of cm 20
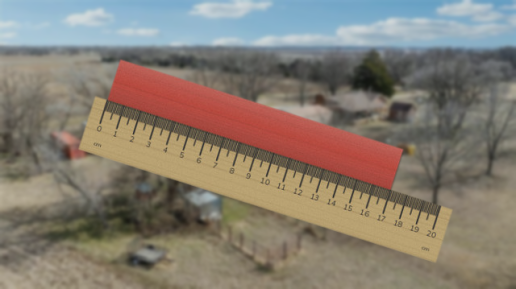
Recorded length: cm 17
